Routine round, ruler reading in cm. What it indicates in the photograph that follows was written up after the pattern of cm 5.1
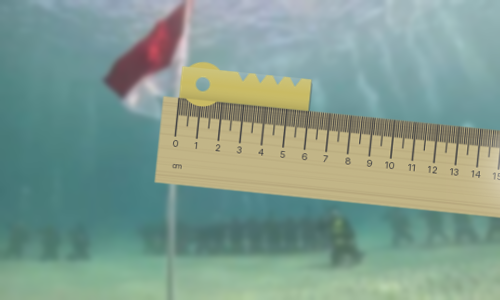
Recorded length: cm 6
